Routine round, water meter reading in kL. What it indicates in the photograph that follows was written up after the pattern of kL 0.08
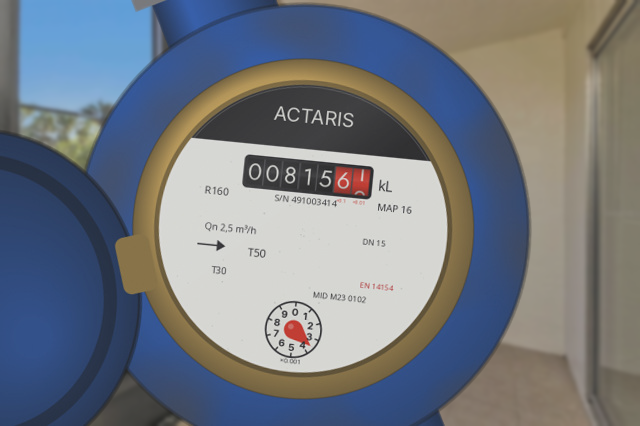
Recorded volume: kL 815.613
